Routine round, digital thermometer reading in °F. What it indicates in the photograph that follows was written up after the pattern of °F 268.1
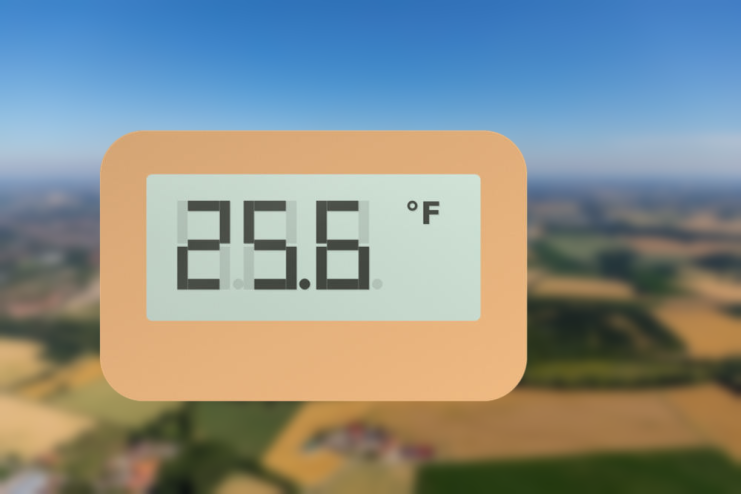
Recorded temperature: °F 25.6
